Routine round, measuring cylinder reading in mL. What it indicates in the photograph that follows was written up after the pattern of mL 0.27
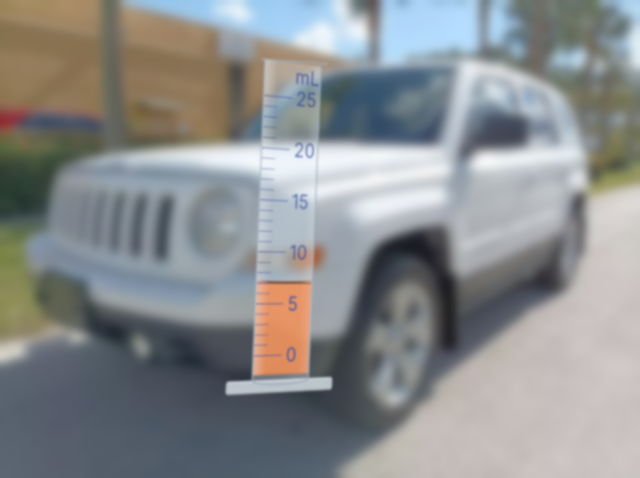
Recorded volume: mL 7
